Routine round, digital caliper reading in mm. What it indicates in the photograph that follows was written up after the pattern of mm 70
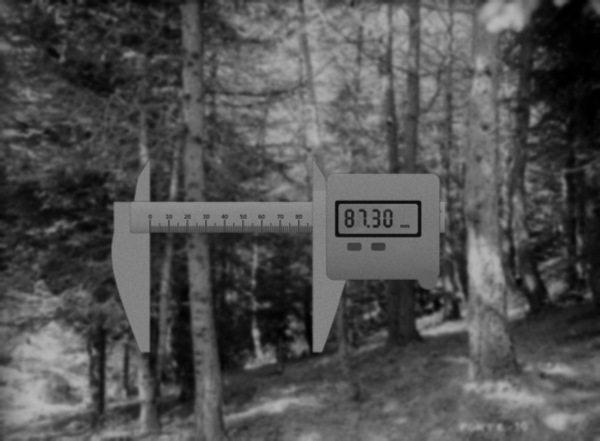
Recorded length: mm 87.30
